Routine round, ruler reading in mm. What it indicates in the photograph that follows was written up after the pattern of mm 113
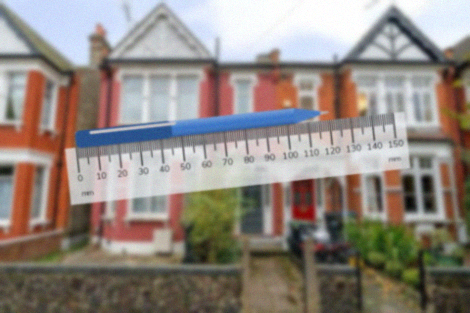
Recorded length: mm 120
